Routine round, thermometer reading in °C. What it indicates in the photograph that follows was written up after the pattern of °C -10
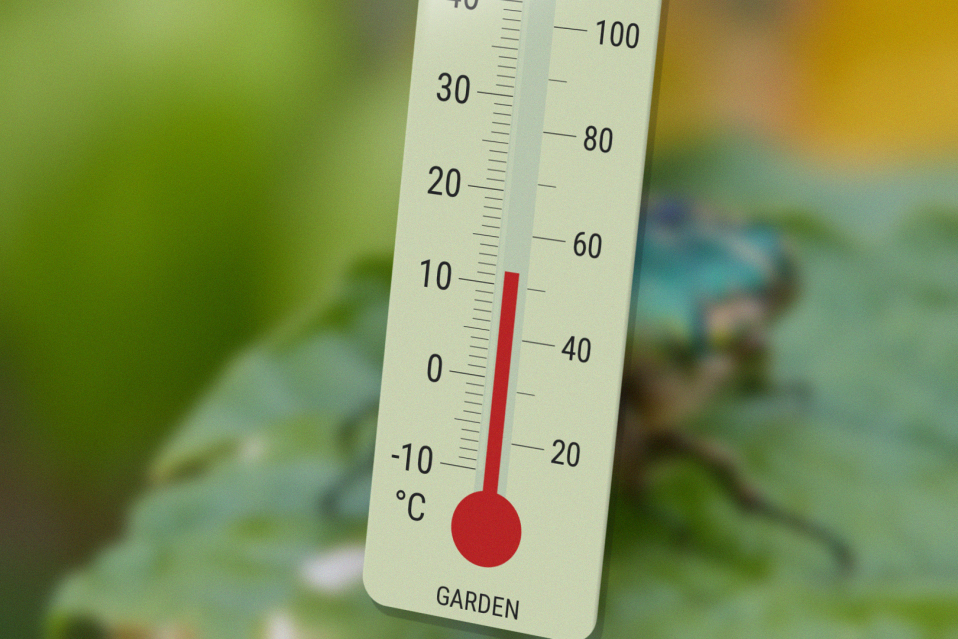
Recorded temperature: °C 11.5
